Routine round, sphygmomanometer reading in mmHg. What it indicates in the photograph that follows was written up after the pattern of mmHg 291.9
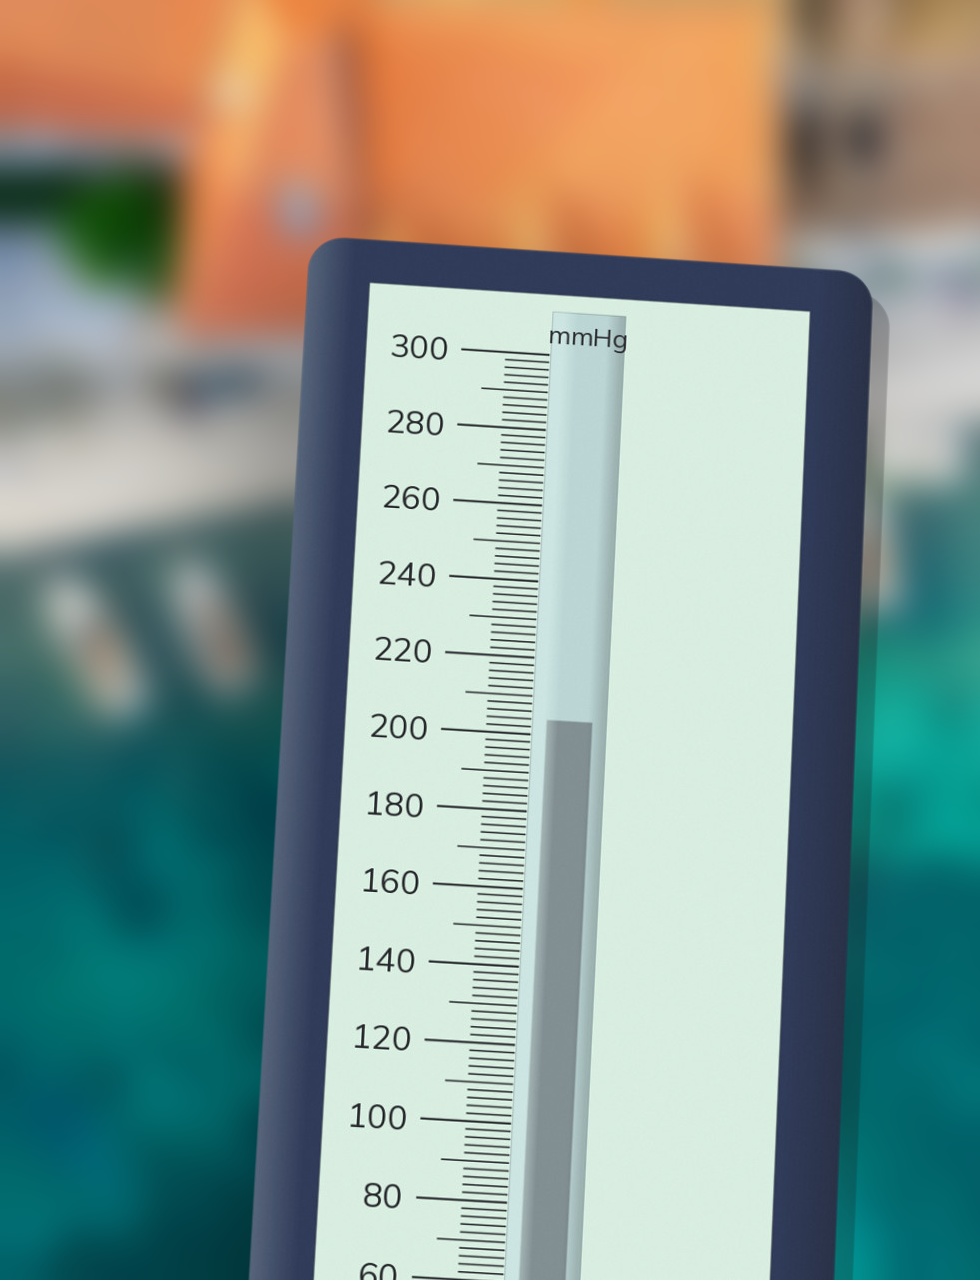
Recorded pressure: mmHg 204
